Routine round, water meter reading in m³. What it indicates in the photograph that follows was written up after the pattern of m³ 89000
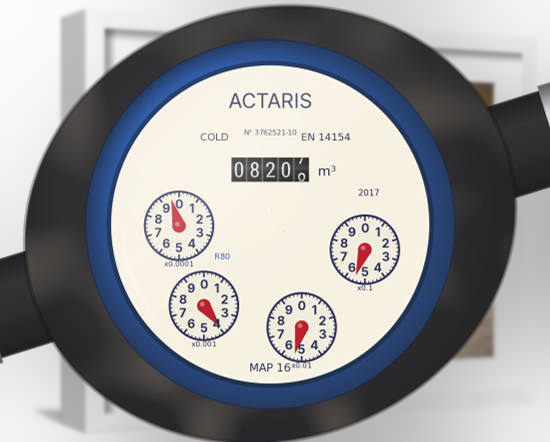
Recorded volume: m³ 8207.5539
